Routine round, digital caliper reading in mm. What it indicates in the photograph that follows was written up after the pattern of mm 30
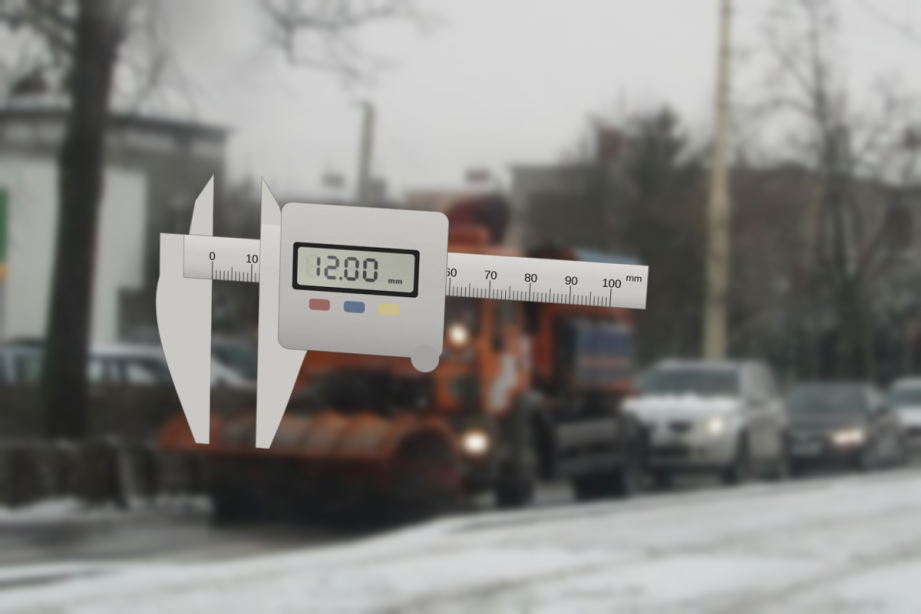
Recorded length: mm 12.00
